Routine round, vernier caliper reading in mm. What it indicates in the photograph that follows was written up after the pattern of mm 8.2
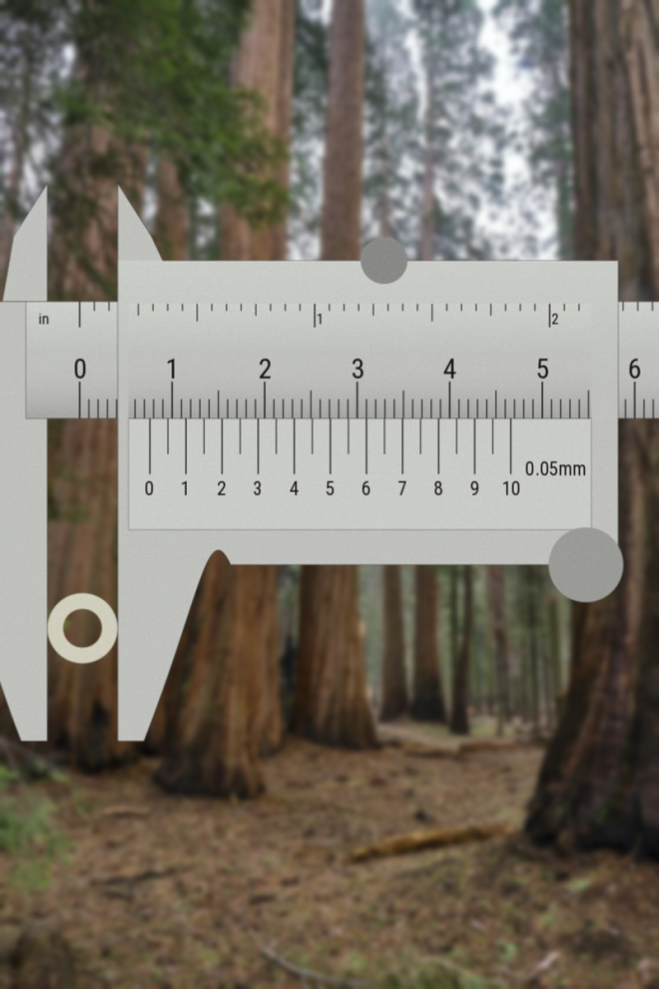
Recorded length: mm 7.6
